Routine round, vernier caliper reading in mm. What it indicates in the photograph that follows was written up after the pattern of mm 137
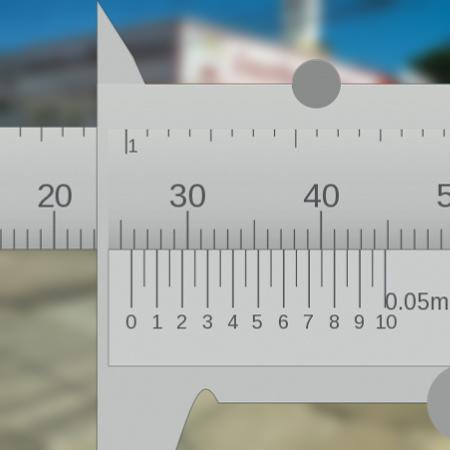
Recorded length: mm 25.8
